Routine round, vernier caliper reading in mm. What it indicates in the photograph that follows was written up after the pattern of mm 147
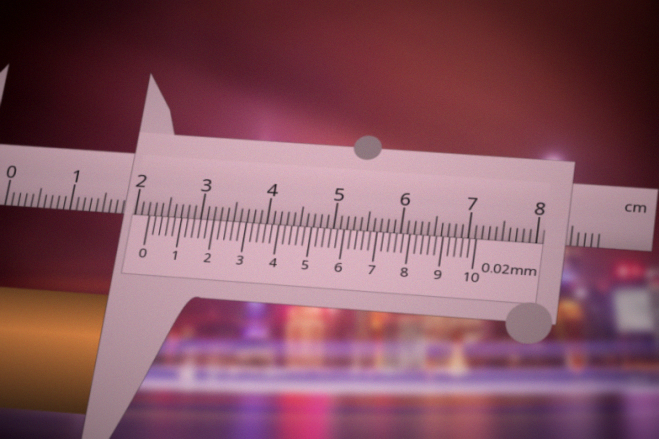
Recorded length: mm 22.2
